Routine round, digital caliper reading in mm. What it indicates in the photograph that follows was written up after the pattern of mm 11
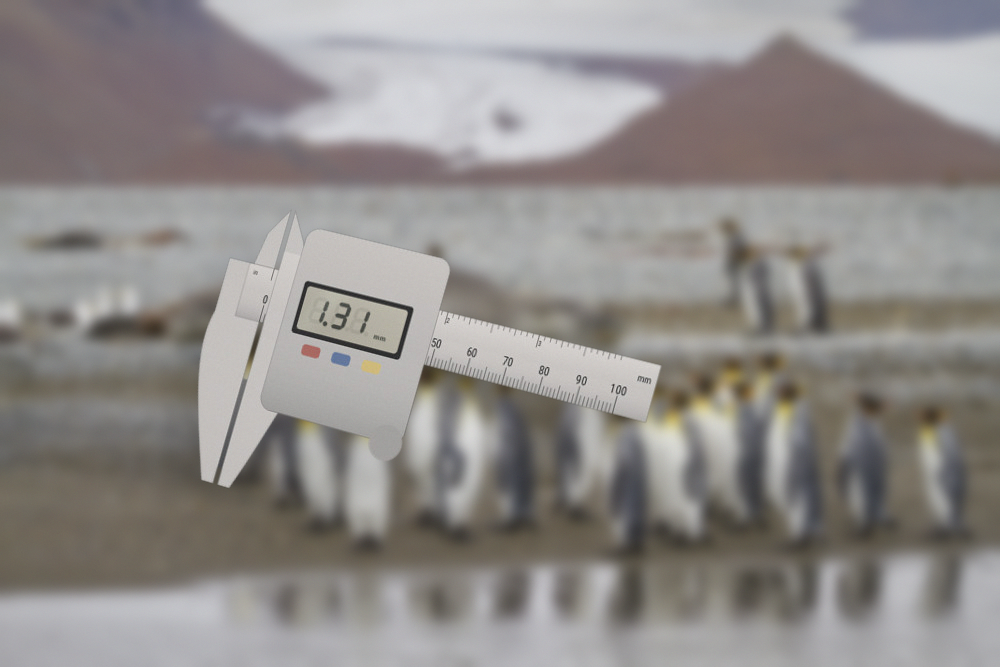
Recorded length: mm 1.31
